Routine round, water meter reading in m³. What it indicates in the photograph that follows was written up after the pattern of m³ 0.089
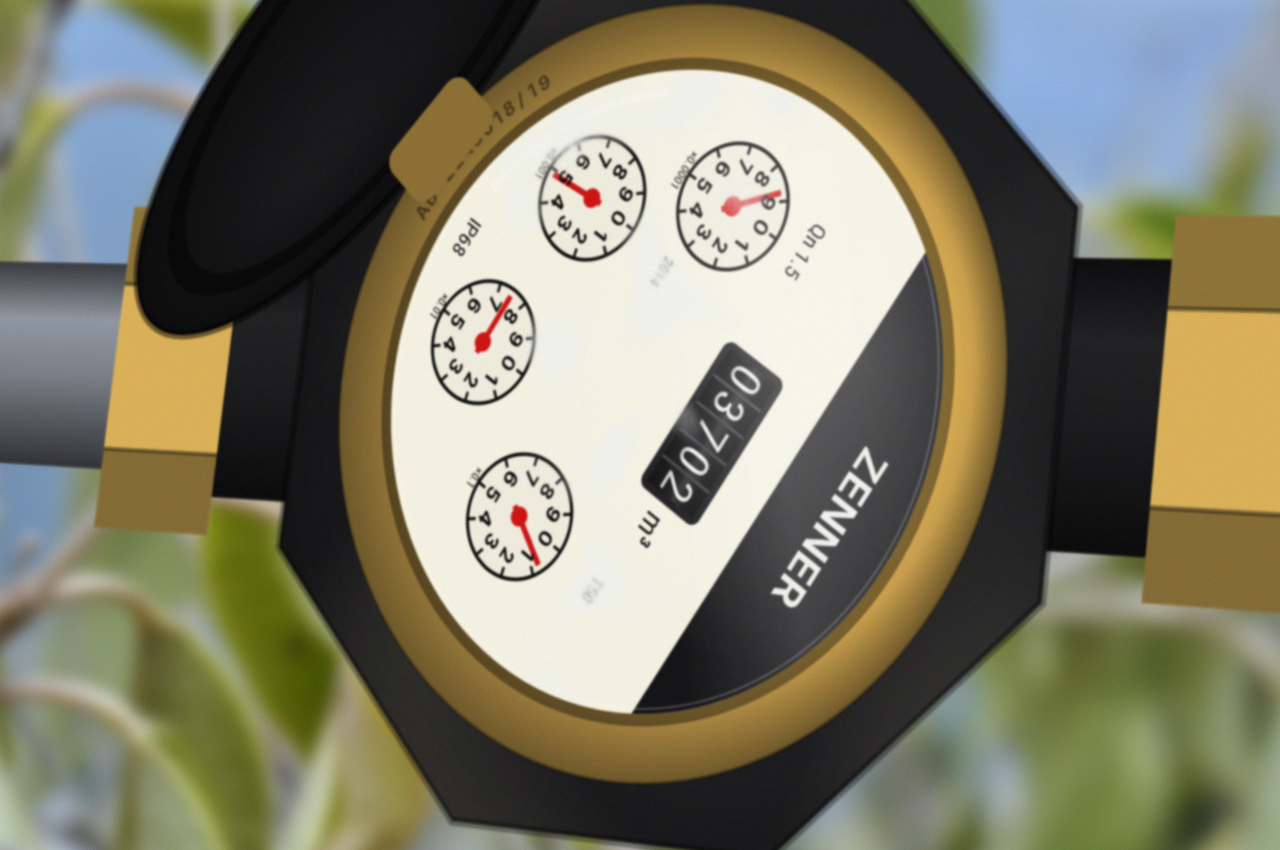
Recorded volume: m³ 3702.0748
